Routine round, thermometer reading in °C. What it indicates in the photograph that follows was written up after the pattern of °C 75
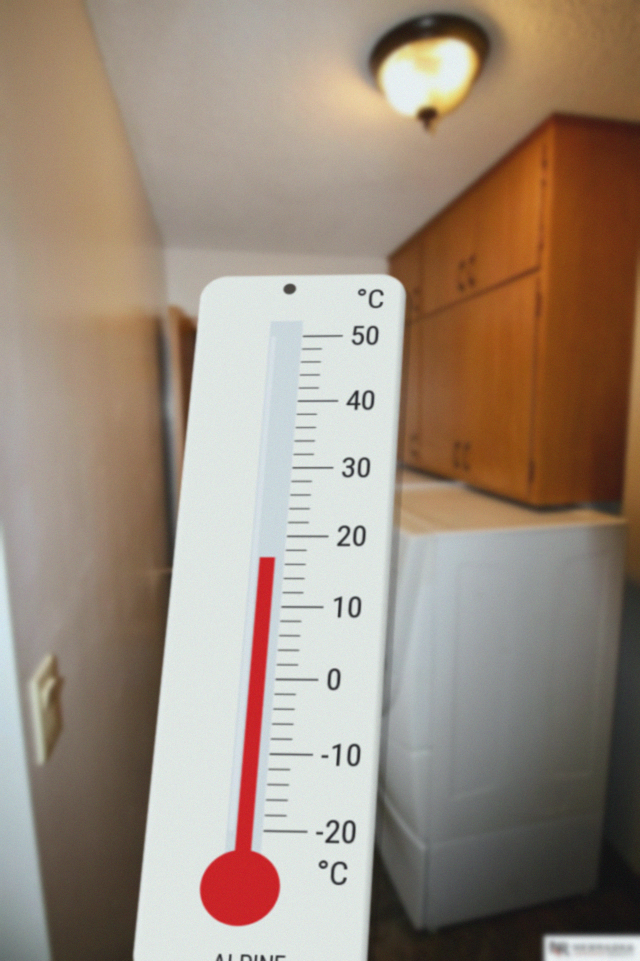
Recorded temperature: °C 17
